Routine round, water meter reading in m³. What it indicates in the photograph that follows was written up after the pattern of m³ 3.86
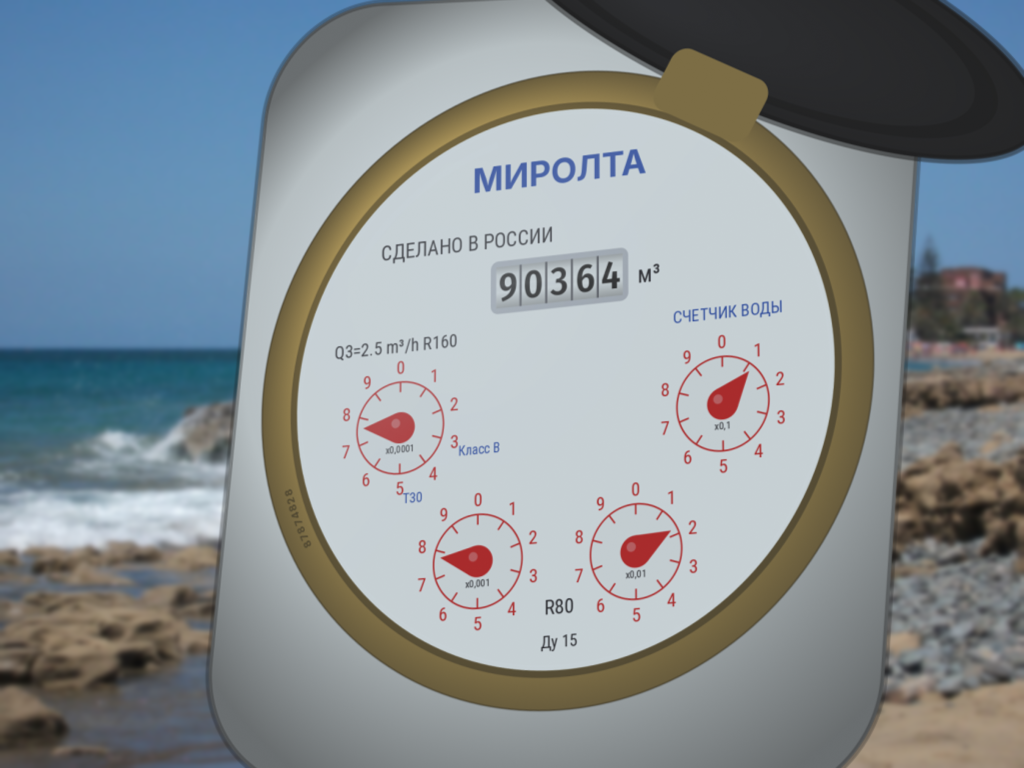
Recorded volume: m³ 90364.1177
